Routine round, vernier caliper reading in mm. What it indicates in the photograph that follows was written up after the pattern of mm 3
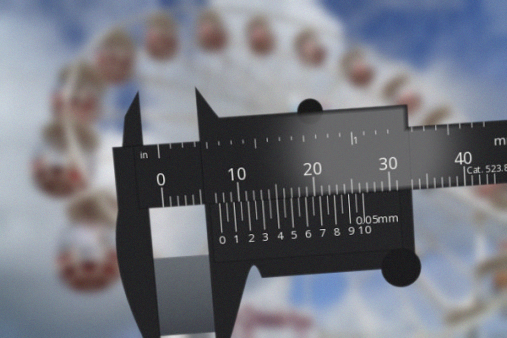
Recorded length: mm 7.4
